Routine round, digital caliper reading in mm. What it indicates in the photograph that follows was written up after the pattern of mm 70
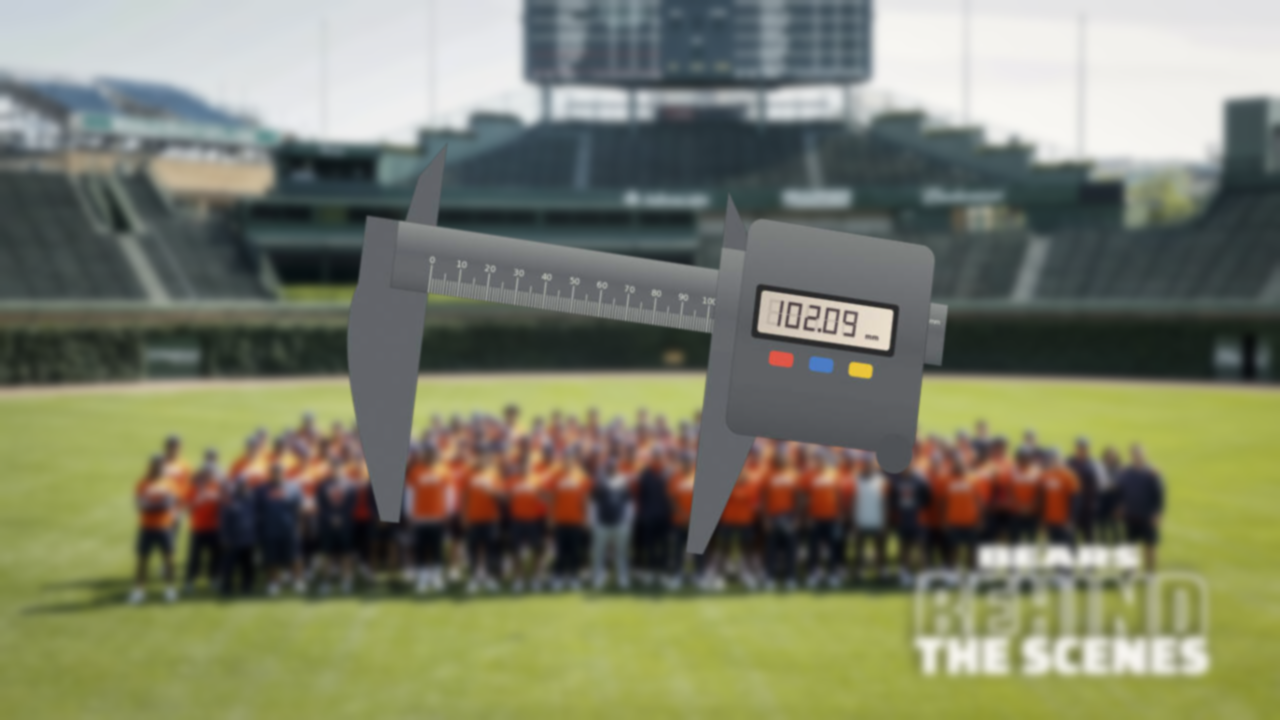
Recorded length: mm 102.09
